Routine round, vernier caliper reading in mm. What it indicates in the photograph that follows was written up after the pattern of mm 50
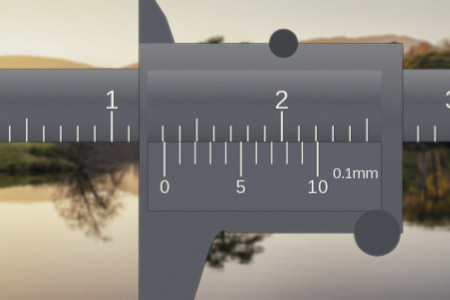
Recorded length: mm 13.1
